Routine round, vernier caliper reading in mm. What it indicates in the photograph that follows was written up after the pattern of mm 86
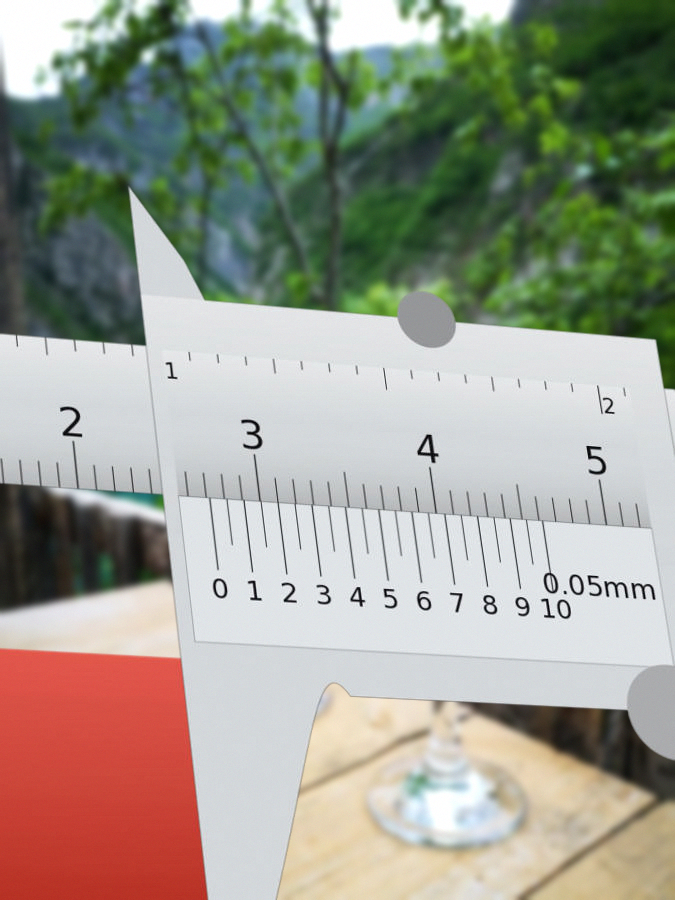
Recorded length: mm 27.2
